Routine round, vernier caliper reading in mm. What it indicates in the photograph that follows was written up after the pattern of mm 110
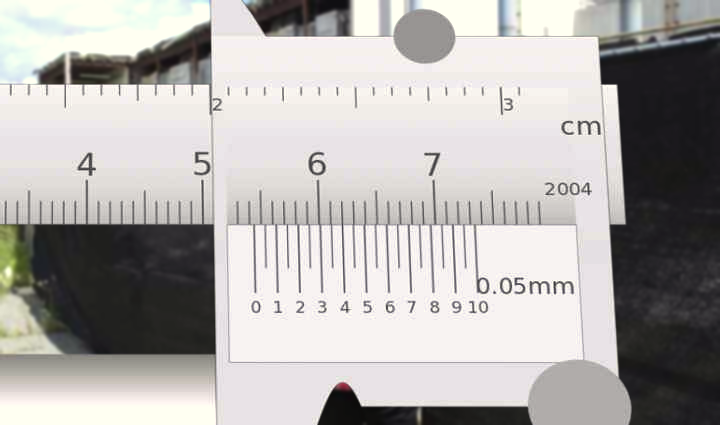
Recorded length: mm 54.4
